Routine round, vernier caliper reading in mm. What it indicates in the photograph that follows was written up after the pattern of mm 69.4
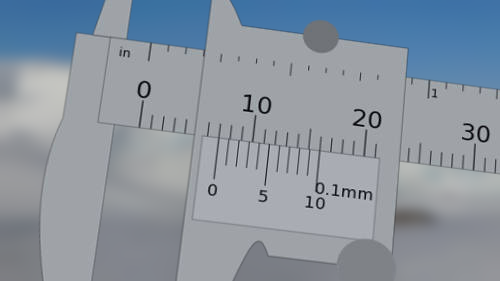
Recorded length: mm 7.0
